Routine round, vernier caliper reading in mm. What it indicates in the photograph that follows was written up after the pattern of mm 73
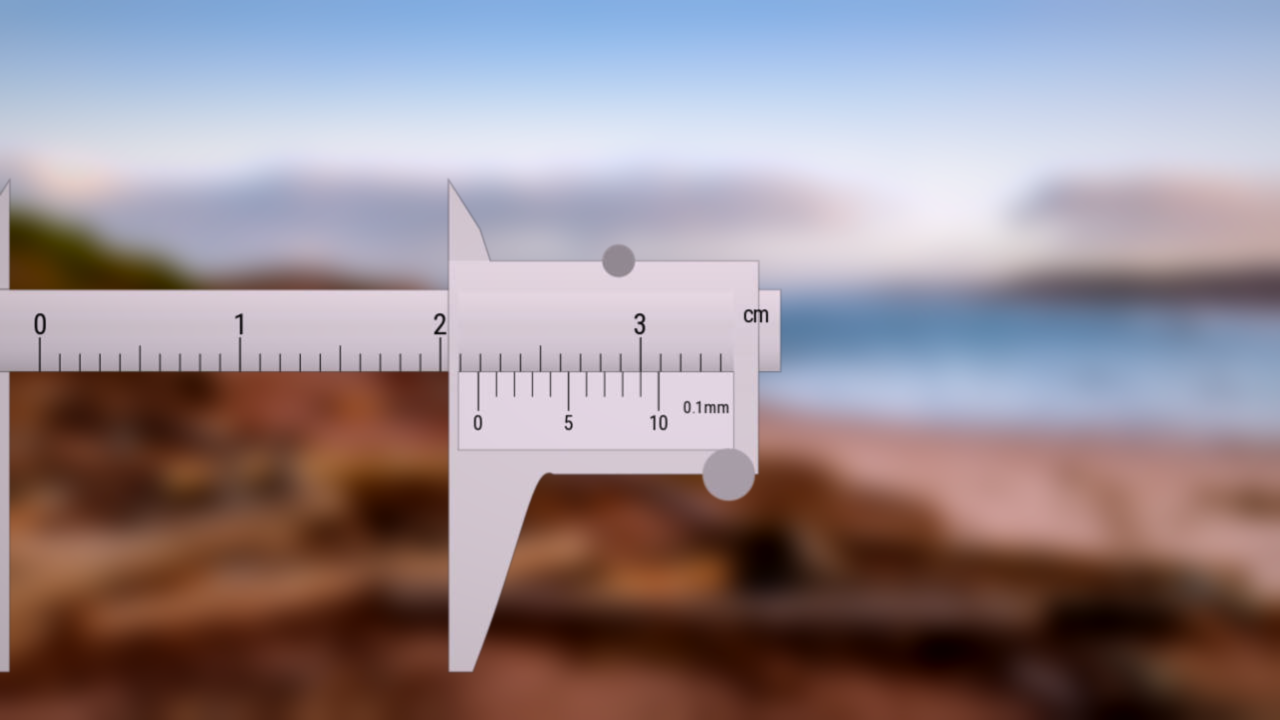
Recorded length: mm 21.9
